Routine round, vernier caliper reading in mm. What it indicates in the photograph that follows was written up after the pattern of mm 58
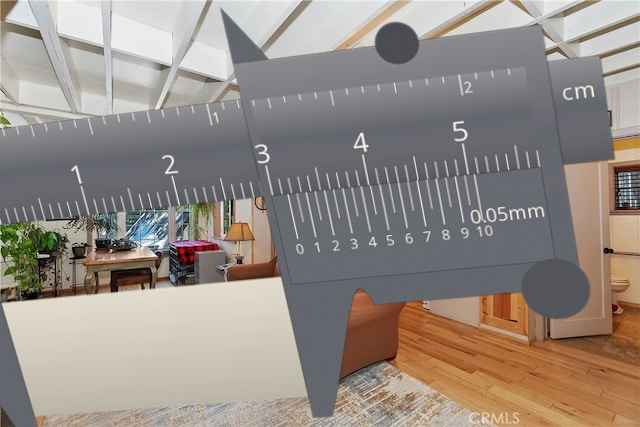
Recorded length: mm 31.6
